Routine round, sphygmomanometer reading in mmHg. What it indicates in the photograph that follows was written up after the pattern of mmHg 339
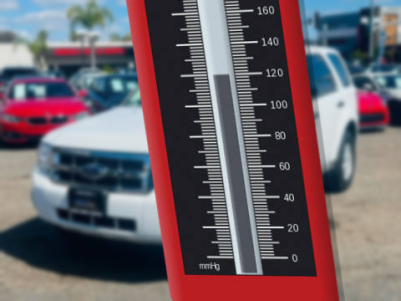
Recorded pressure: mmHg 120
